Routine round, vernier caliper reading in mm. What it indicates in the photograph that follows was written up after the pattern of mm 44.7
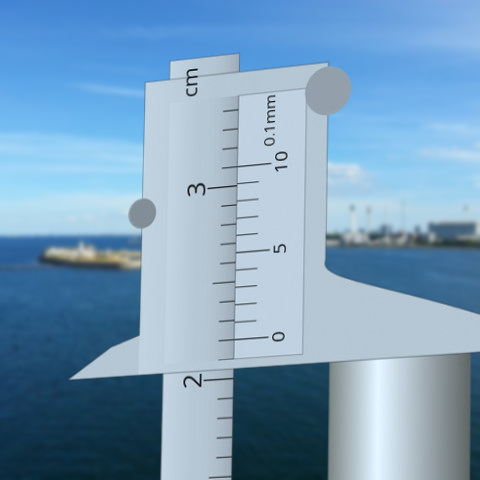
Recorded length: mm 22.0
